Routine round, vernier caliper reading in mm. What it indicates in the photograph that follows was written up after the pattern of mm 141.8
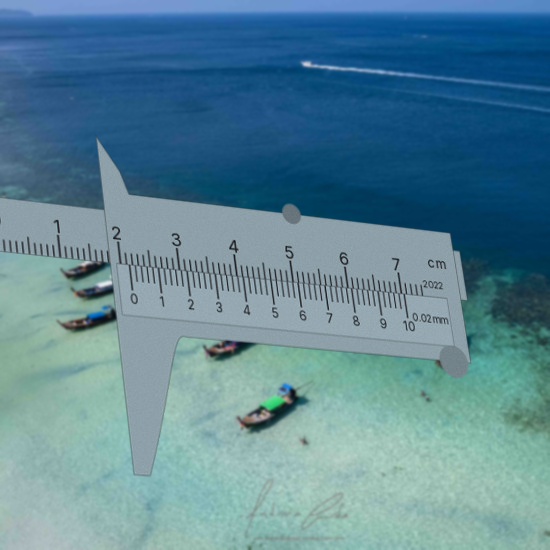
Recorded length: mm 21.5
